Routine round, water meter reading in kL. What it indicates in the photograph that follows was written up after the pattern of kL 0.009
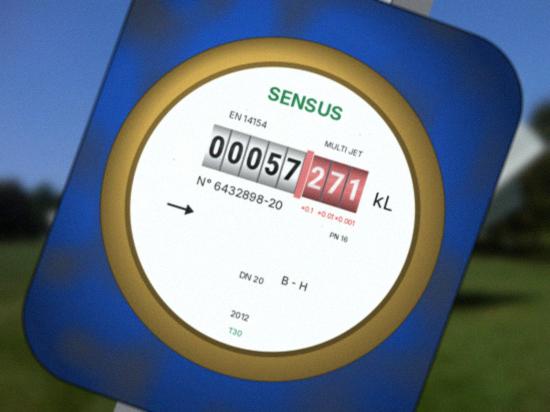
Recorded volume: kL 57.271
